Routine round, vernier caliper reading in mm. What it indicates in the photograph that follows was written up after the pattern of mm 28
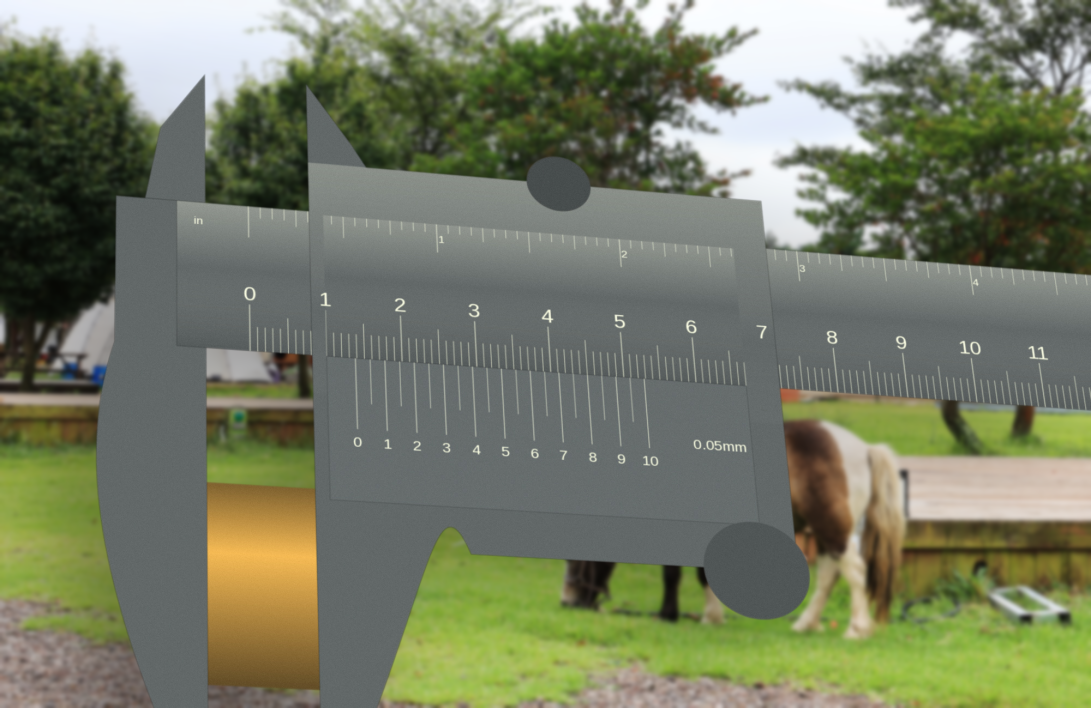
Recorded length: mm 13.8
